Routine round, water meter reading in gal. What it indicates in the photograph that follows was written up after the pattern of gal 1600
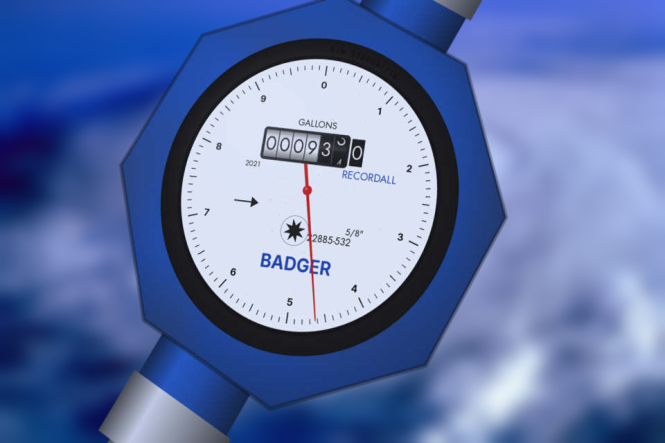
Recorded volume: gal 9334.6
